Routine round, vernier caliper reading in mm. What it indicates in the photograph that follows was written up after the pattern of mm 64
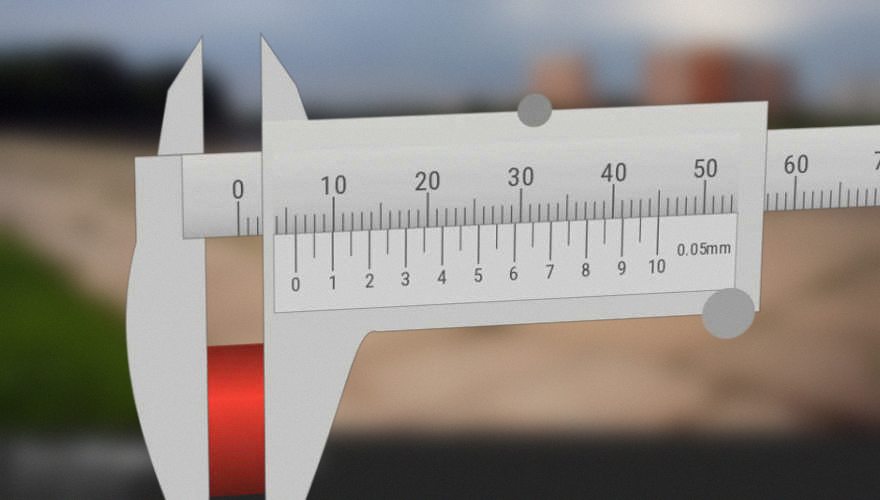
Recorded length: mm 6.0
